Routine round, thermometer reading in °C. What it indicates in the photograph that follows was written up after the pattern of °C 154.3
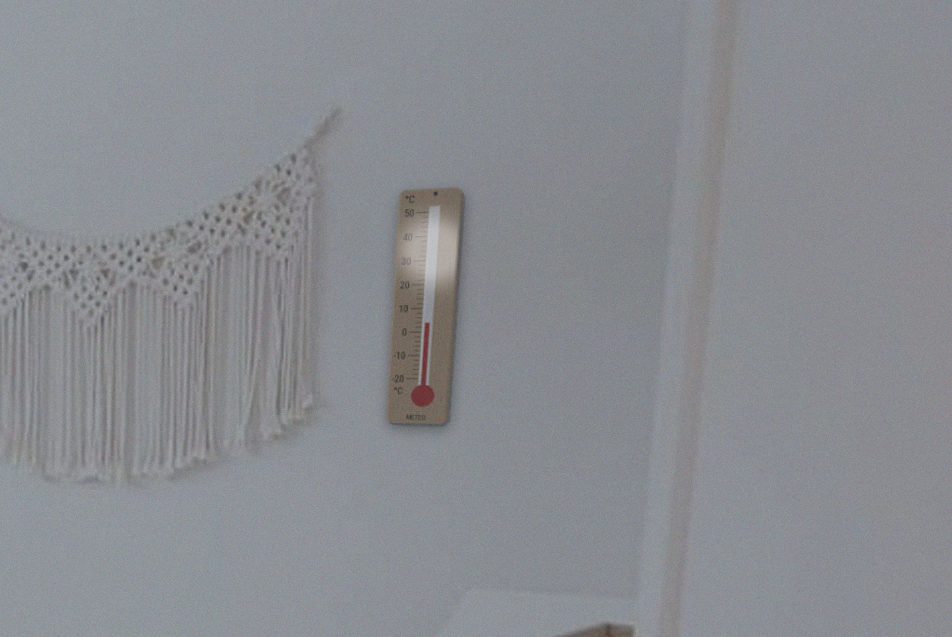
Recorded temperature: °C 4
